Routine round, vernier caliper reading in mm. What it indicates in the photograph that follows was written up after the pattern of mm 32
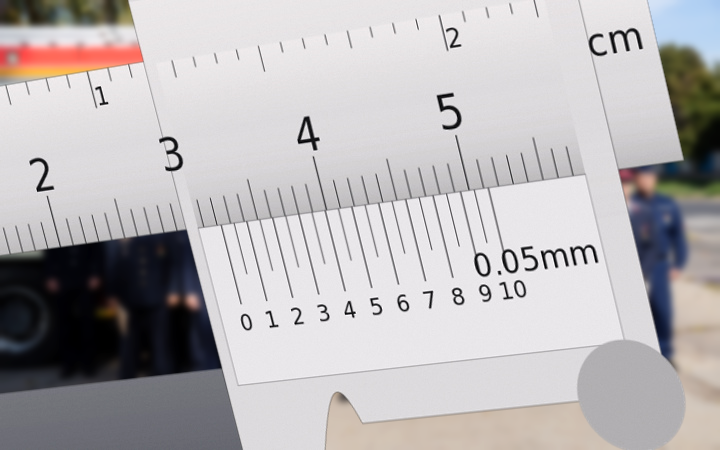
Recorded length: mm 32.3
